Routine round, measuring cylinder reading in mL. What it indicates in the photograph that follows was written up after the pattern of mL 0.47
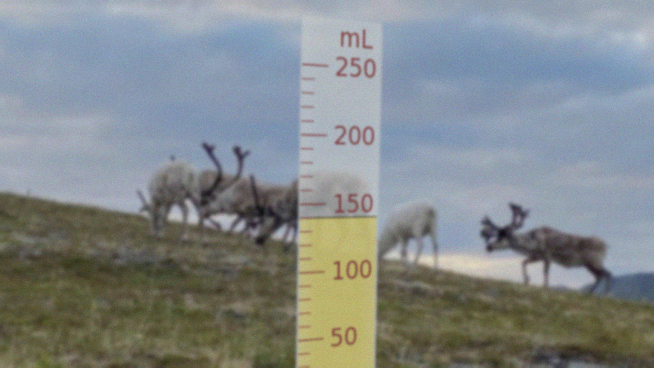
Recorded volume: mL 140
